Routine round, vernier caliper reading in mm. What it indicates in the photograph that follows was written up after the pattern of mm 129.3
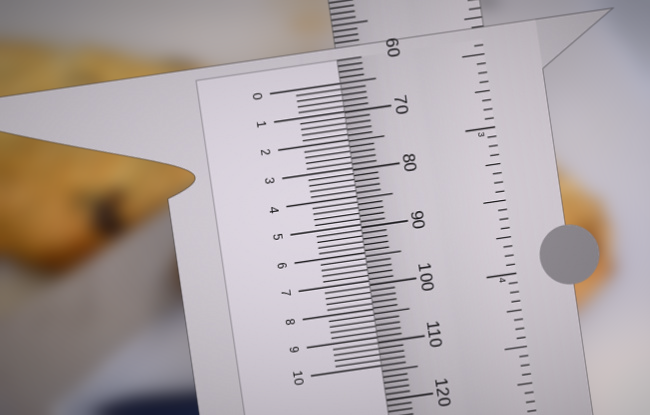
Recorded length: mm 65.0
